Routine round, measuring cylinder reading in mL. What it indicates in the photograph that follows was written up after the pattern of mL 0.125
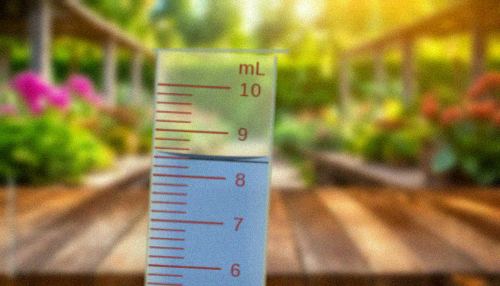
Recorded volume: mL 8.4
